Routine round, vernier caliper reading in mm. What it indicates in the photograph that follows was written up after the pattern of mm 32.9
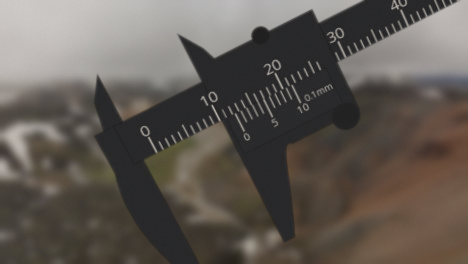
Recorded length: mm 12.4
